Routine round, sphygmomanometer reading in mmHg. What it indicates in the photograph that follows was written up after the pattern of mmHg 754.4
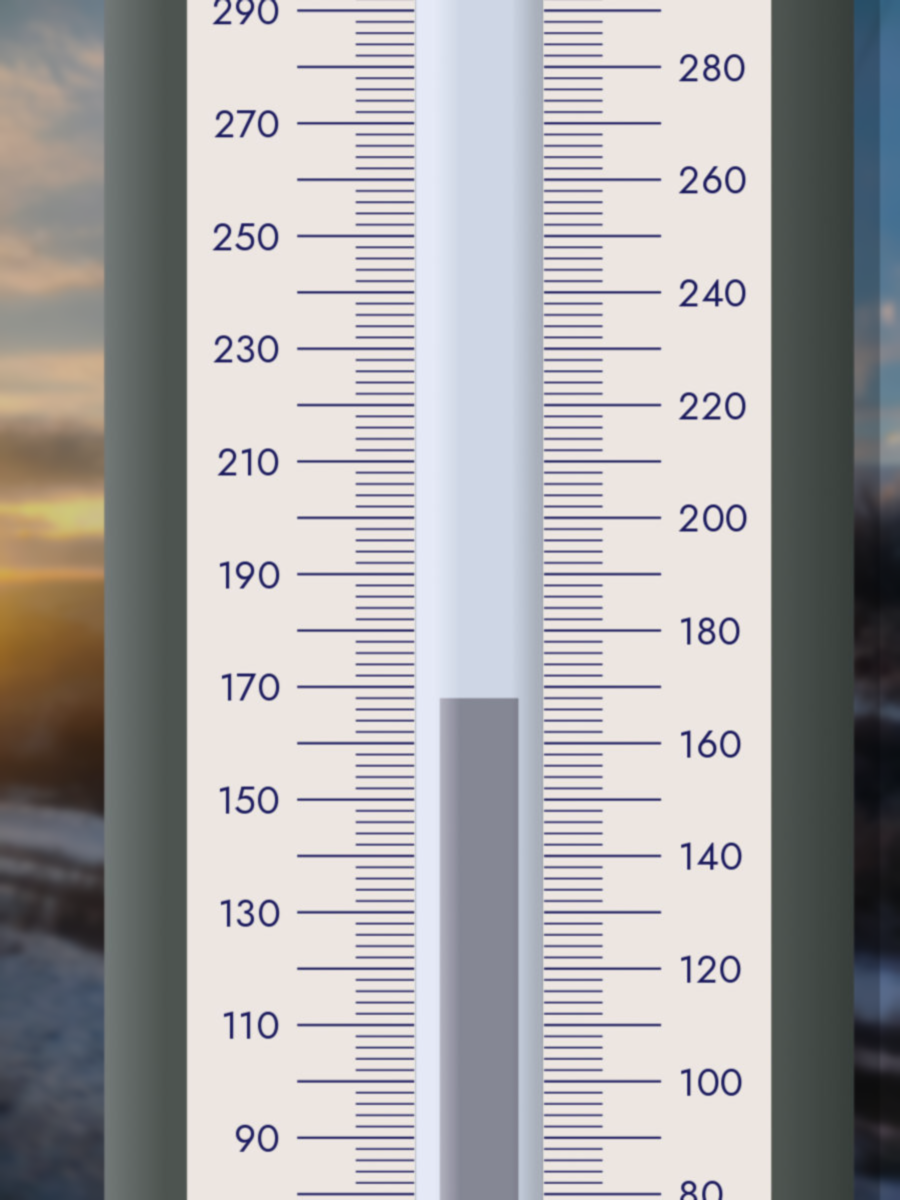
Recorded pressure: mmHg 168
